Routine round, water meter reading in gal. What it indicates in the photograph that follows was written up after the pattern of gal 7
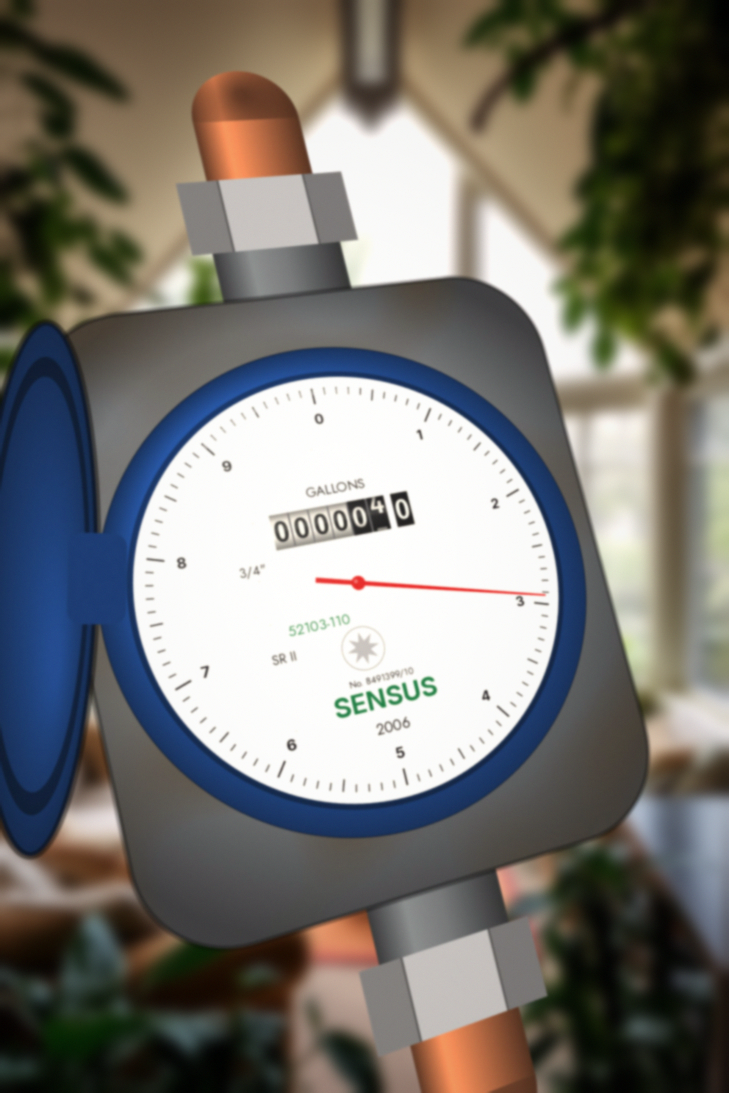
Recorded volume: gal 42.9
